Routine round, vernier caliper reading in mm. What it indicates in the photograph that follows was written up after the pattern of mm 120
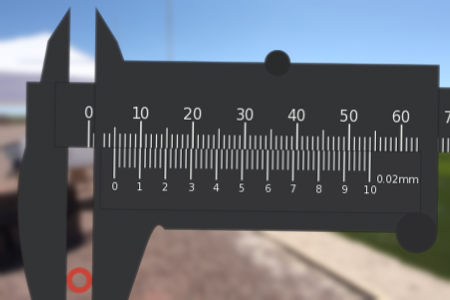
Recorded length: mm 5.0
